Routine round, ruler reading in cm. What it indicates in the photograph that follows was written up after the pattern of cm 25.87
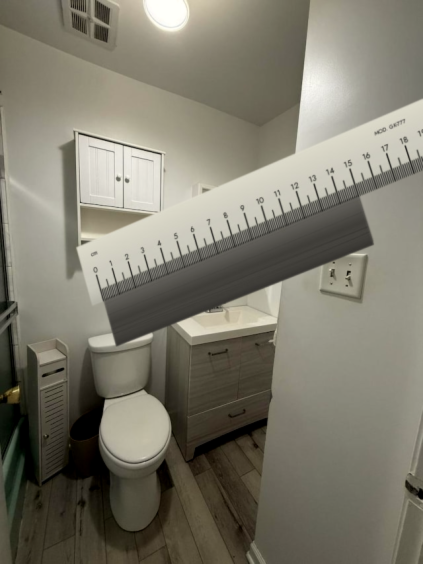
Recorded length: cm 15
